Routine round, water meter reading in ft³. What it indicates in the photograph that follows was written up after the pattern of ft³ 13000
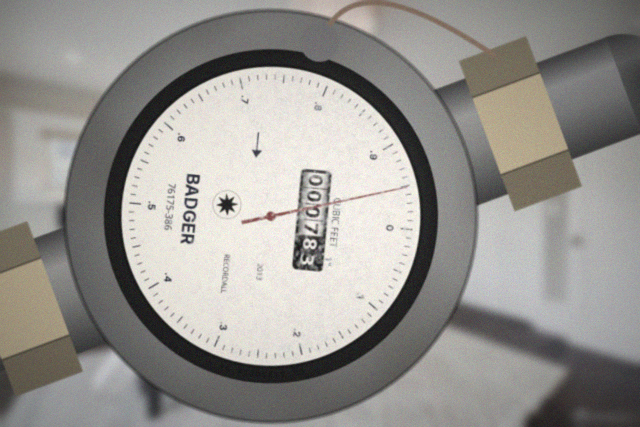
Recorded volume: ft³ 782.95
